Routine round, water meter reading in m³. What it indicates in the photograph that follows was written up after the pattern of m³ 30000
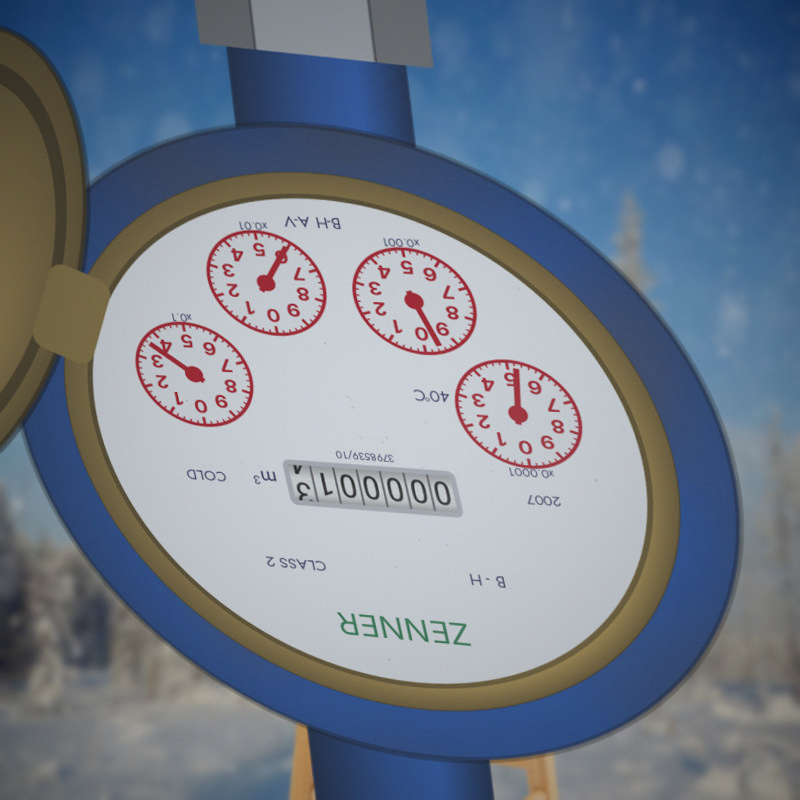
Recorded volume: m³ 13.3595
